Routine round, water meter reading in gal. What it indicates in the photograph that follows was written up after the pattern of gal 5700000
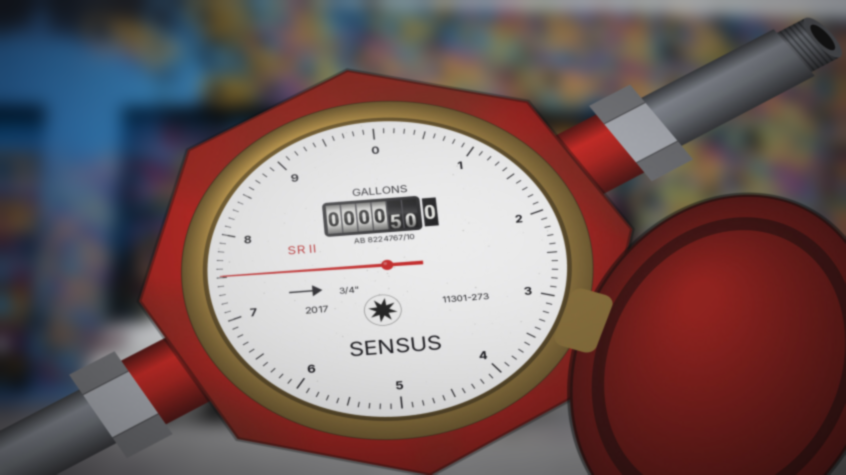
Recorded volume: gal 497.5
